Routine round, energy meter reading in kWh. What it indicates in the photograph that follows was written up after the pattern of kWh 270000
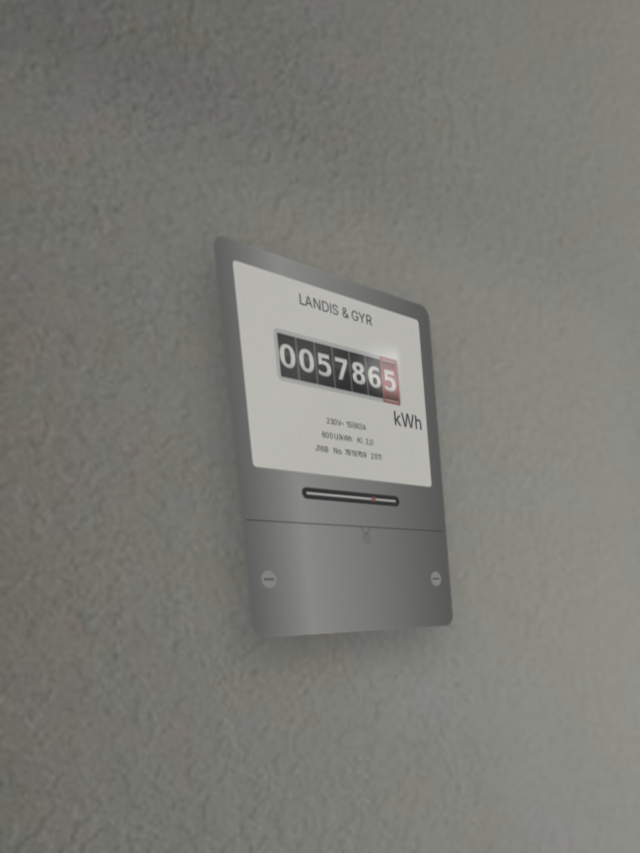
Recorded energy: kWh 5786.5
